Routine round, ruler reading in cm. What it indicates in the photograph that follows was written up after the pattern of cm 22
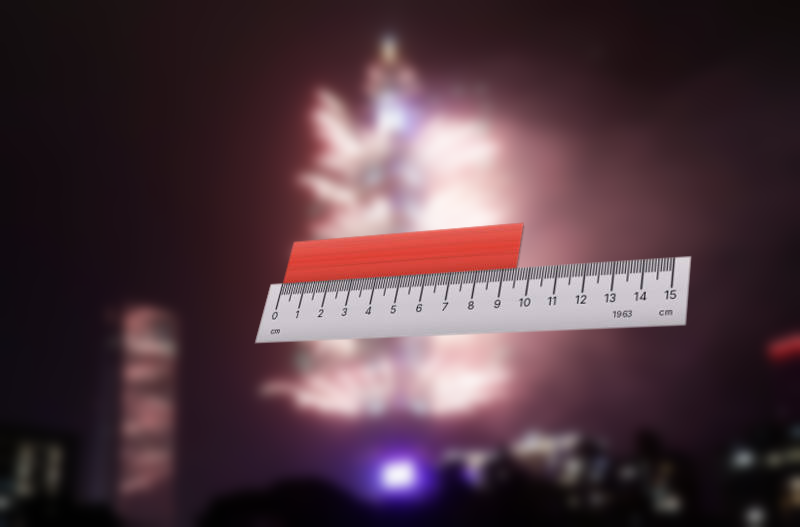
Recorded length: cm 9.5
